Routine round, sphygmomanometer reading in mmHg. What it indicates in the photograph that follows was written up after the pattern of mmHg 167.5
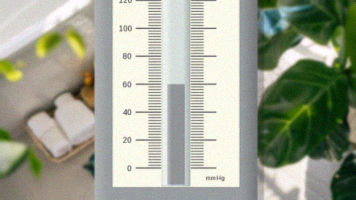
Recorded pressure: mmHg 60
